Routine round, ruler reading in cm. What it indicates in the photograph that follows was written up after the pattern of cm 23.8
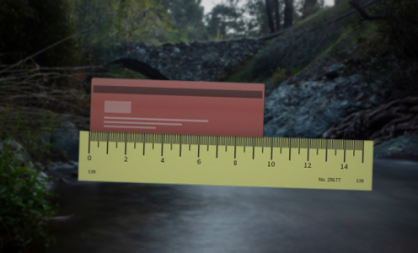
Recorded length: cm 9.5
